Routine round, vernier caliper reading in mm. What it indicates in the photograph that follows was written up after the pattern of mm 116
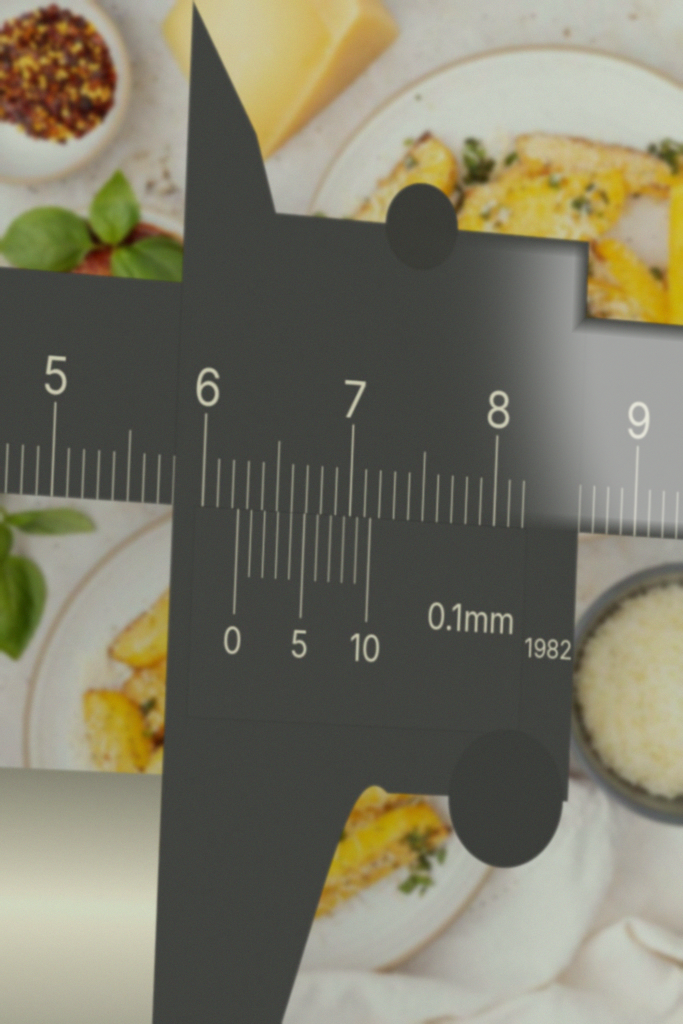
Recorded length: mm 62.4
